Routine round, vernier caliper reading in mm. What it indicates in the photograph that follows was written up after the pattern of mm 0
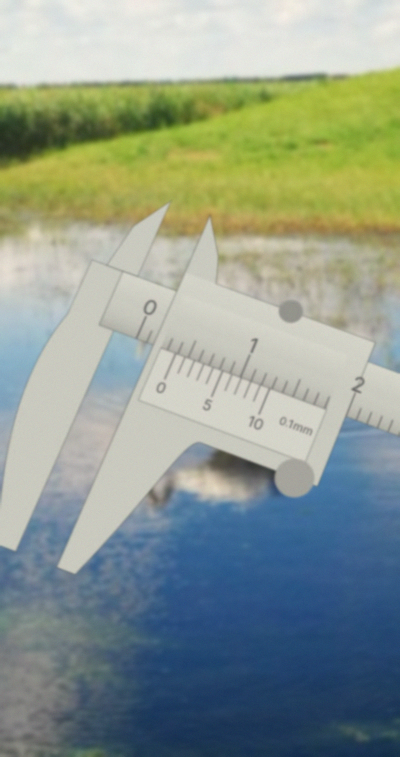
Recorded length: mm 3.8
